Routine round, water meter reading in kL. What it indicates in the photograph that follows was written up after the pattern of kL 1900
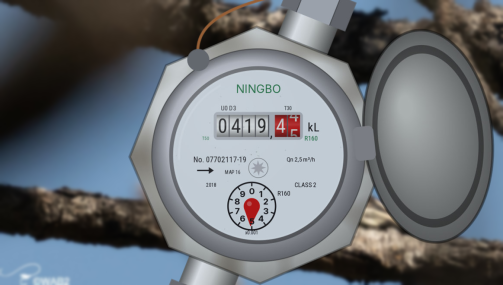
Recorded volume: kL 419.445
